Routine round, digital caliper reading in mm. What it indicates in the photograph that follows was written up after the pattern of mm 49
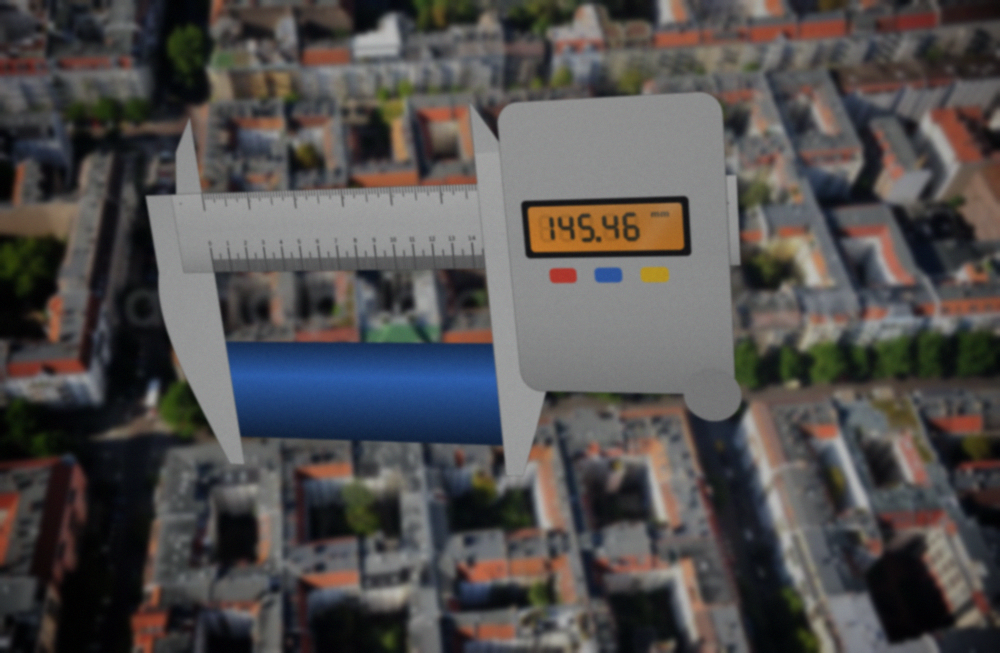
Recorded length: mm 145.46
